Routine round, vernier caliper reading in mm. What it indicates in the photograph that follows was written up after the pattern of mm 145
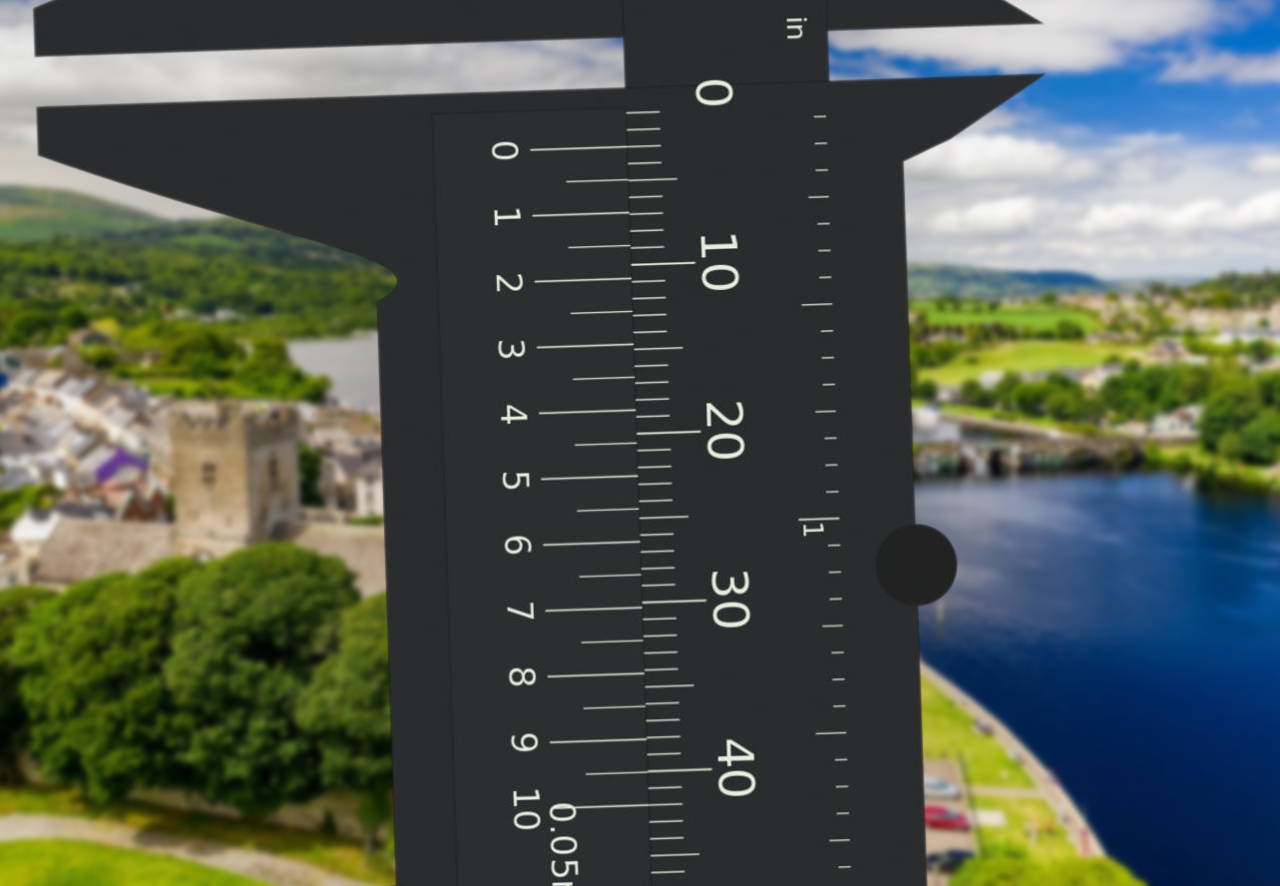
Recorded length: mm 3.0
